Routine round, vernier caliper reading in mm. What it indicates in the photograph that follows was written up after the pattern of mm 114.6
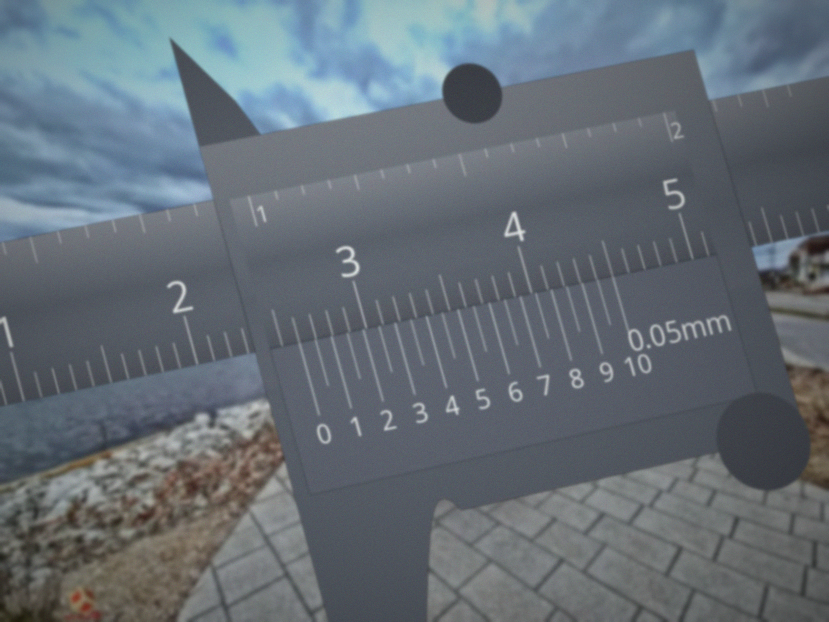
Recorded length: mm 26.0
